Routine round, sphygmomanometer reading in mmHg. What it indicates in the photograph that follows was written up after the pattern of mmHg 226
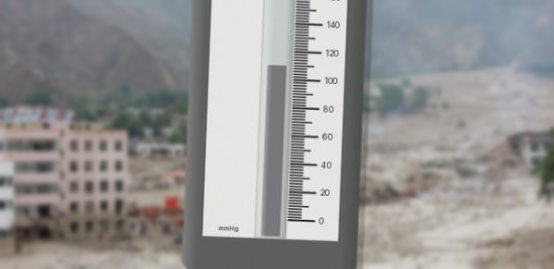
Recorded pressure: mmHg 110
